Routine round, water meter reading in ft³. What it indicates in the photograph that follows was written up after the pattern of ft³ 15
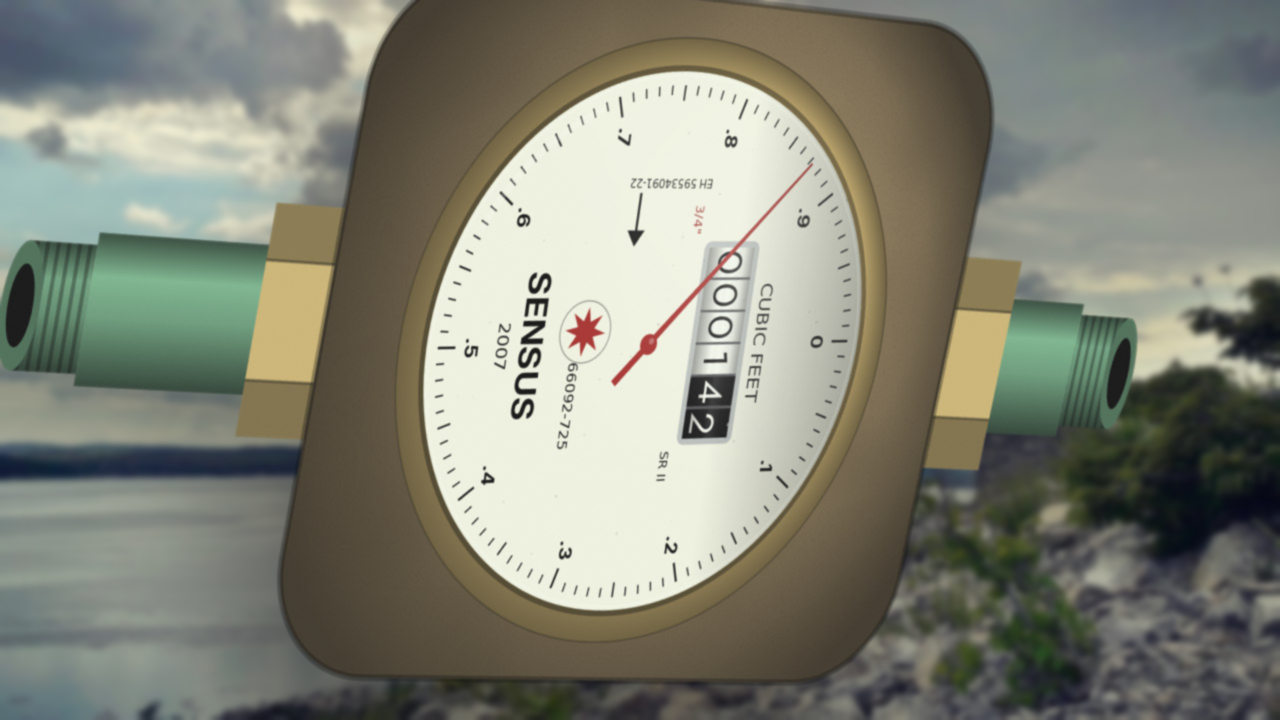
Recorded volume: ft³ 141.87
